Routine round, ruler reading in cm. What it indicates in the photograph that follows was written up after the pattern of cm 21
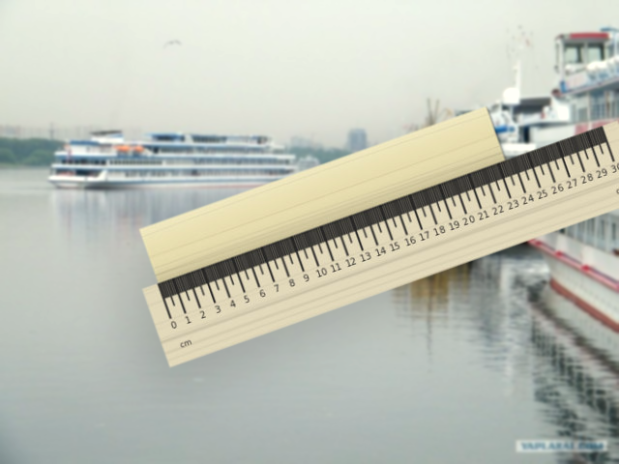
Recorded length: cm 23.5
